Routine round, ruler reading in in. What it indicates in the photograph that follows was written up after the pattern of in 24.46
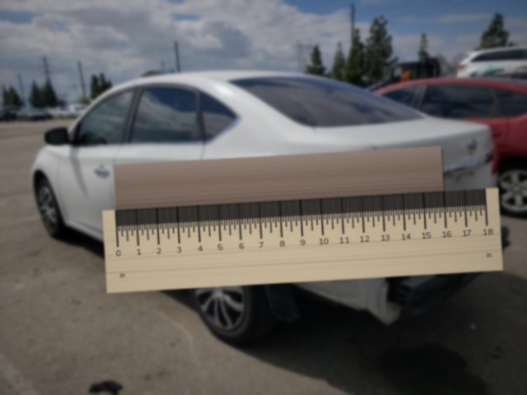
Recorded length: in 16
